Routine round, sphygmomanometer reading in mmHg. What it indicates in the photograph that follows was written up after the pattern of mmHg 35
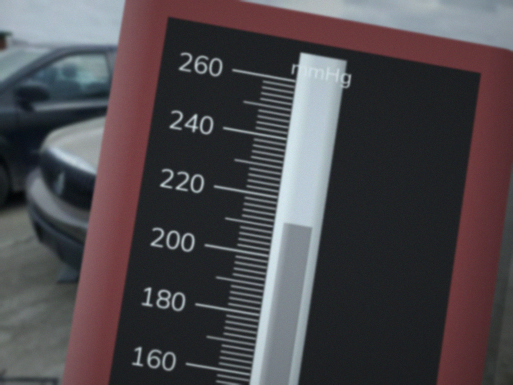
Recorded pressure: mmHg 212
